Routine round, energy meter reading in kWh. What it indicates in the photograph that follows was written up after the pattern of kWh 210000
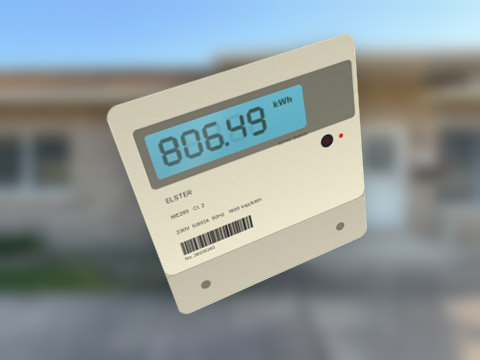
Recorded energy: kWh 806.49
